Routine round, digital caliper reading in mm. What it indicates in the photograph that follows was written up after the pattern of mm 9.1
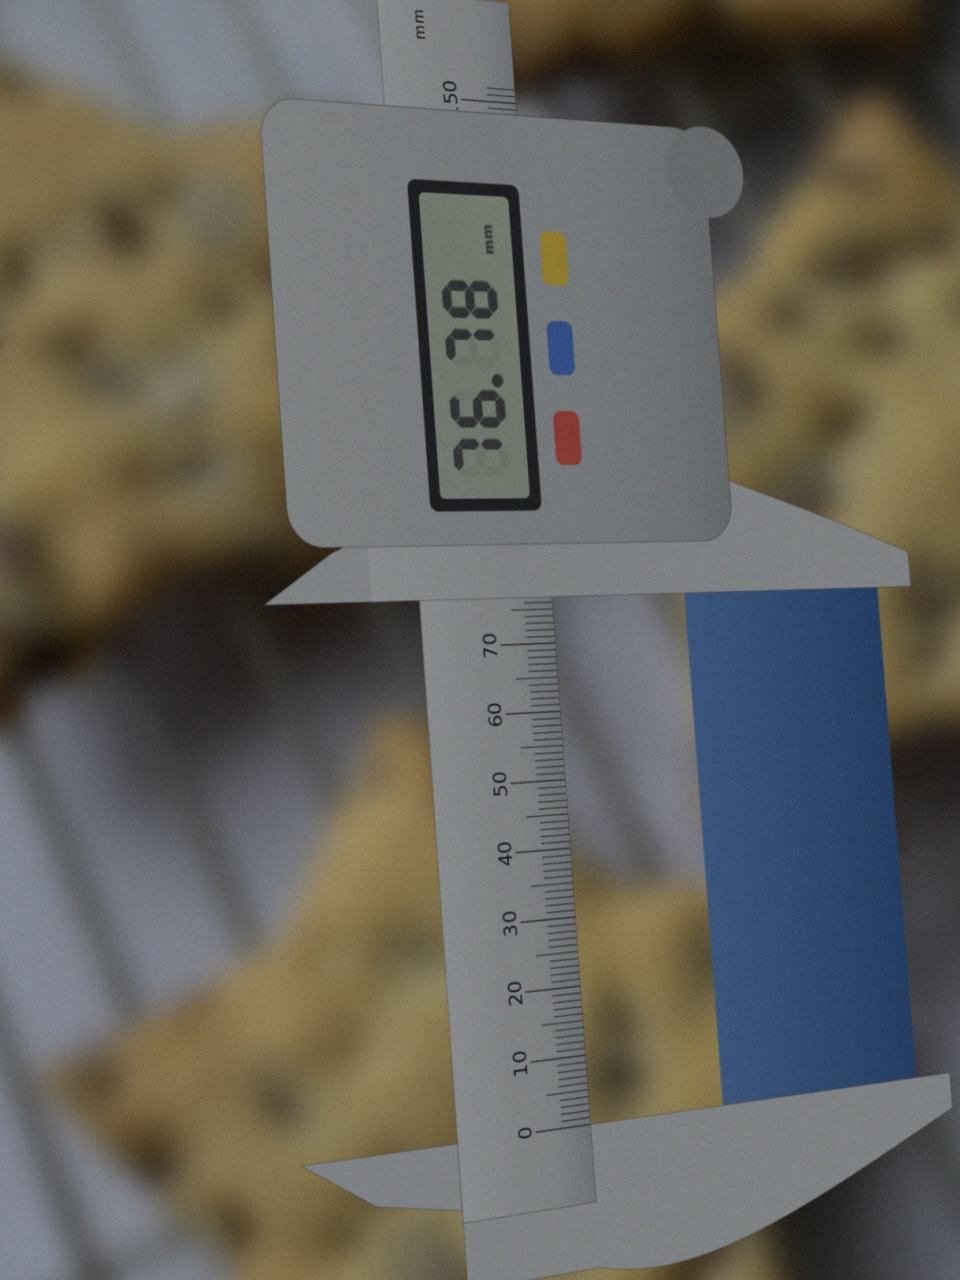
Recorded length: mm 76.78
